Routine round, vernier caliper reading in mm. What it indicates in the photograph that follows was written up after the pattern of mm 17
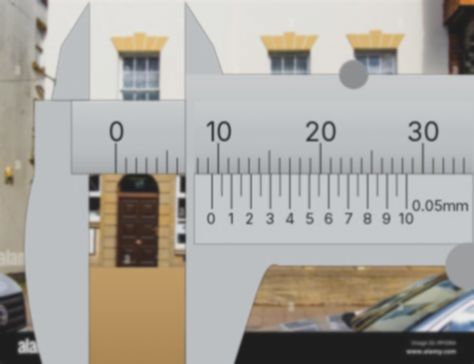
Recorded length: mm 9.4
